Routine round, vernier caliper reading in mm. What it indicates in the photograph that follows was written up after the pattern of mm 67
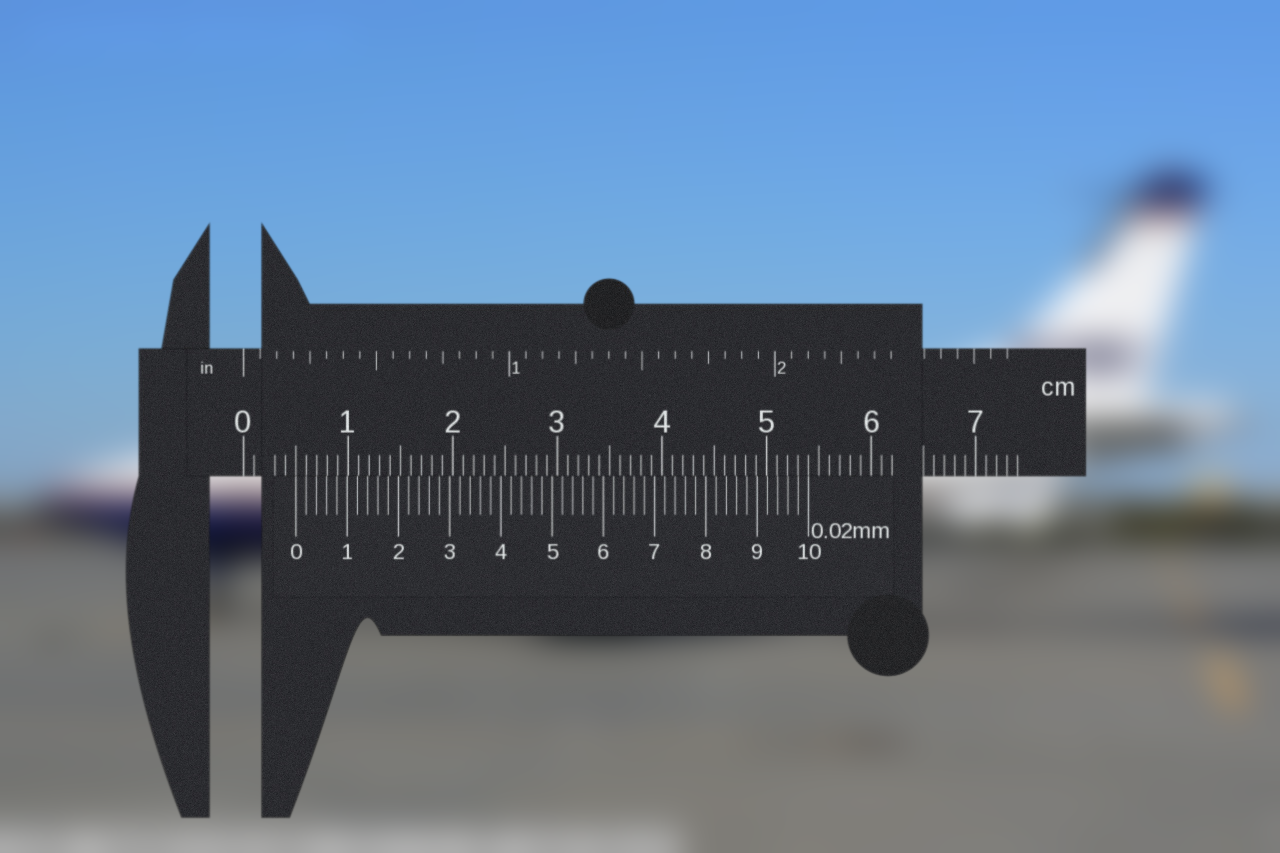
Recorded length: mm 5.0
